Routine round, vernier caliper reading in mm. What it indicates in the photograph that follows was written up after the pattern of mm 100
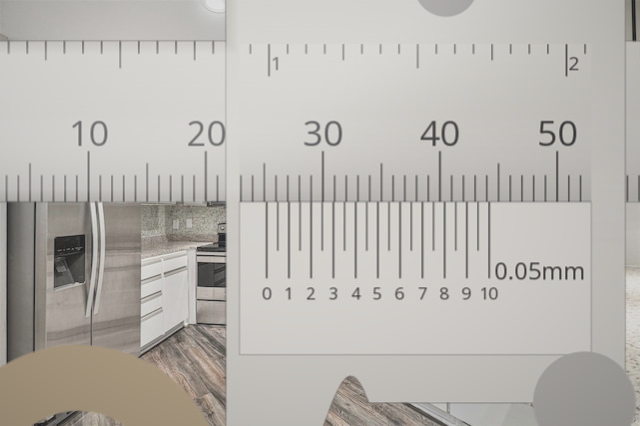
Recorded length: mm 25.2
